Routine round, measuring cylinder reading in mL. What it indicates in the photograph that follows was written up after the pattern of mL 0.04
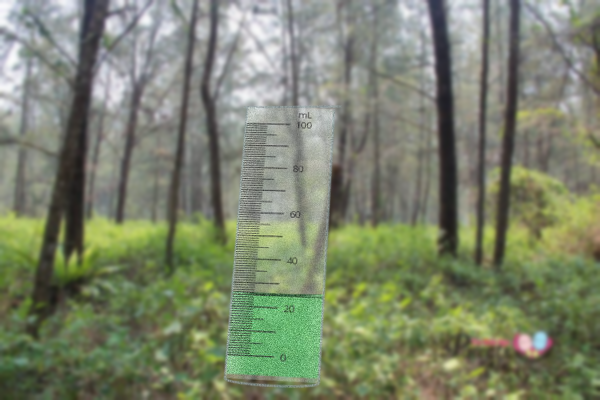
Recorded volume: mL 25
